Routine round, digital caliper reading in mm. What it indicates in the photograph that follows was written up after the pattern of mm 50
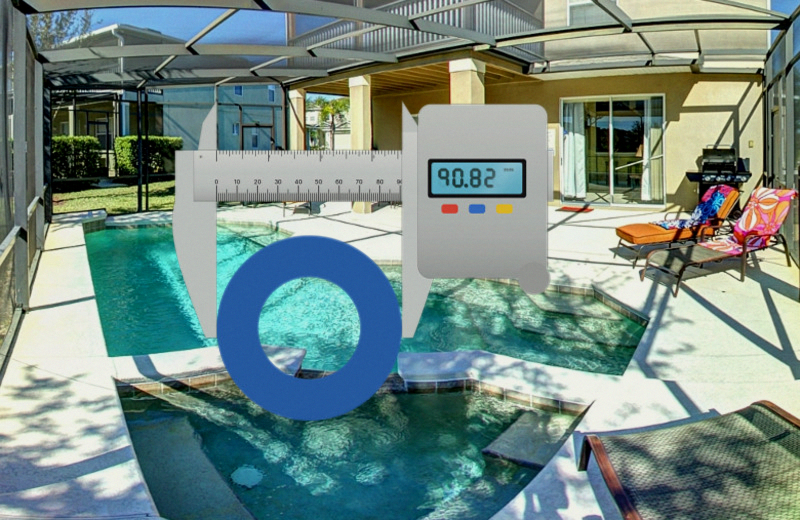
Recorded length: mm 90.82
